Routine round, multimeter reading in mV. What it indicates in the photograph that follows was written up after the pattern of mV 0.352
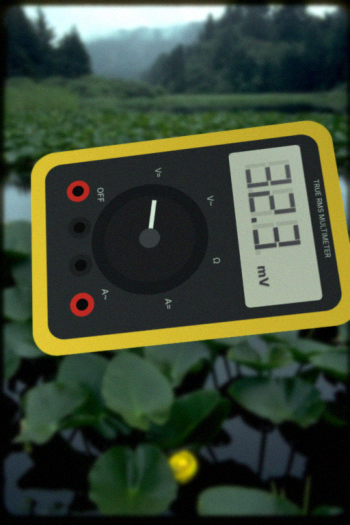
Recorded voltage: mV 32.3
